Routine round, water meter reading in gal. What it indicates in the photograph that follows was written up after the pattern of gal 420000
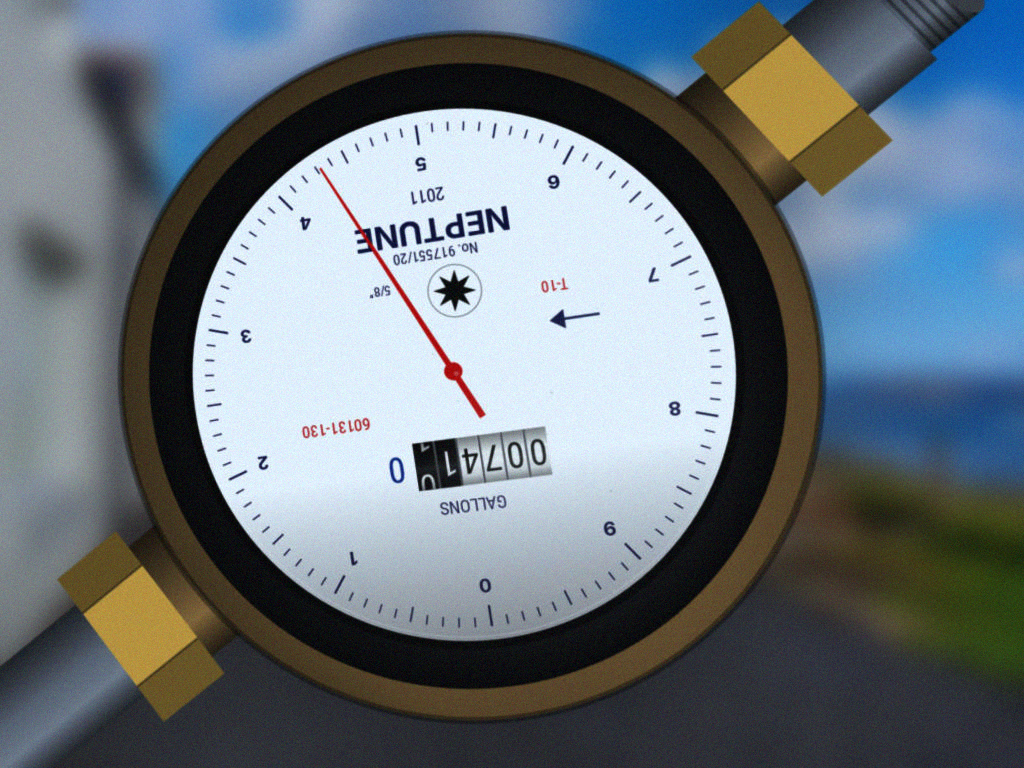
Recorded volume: gal 74104.3
